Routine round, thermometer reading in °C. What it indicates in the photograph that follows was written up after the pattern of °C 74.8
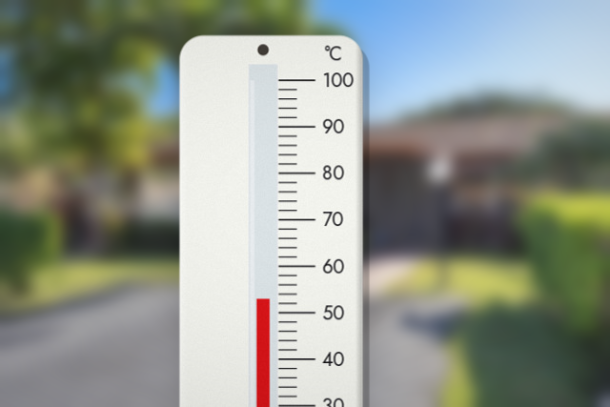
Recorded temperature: °C 53
